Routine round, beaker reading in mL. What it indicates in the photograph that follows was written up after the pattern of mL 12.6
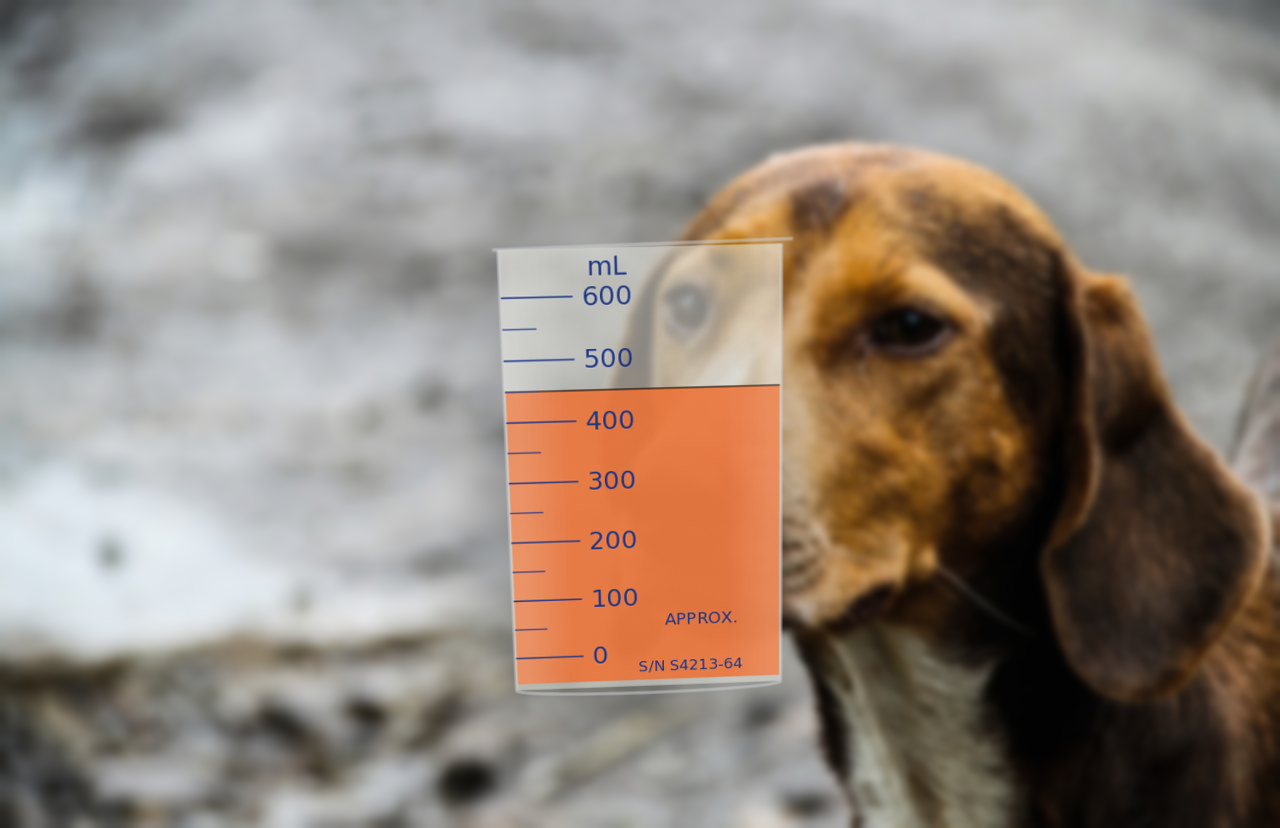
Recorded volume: mL 450
